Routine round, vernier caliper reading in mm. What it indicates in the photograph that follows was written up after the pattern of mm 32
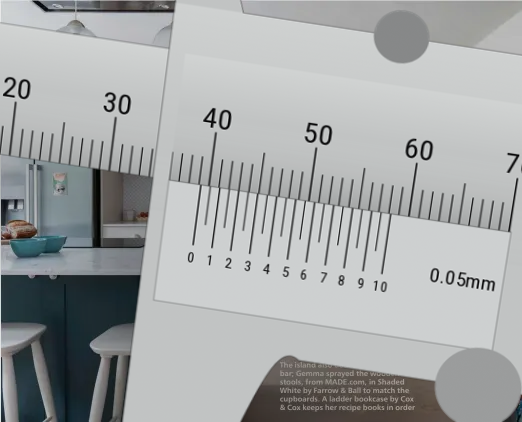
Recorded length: mm 39.2
